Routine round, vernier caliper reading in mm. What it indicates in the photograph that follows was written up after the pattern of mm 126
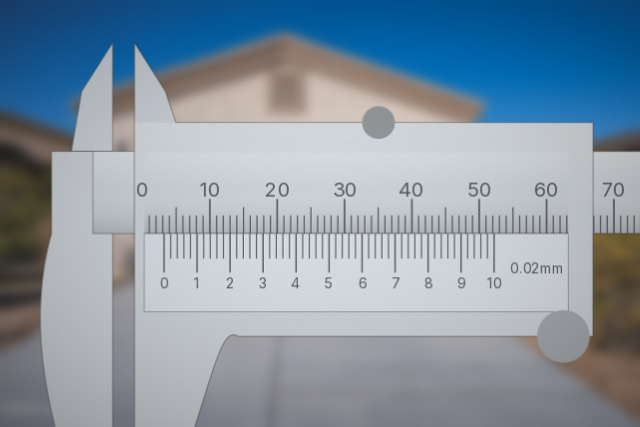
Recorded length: mm 3.2
